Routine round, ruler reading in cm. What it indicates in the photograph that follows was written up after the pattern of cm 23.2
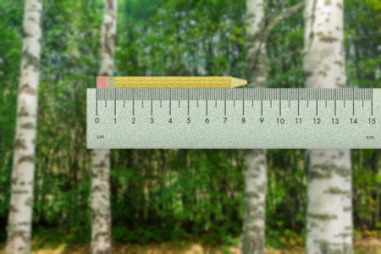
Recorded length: cm 8.5
